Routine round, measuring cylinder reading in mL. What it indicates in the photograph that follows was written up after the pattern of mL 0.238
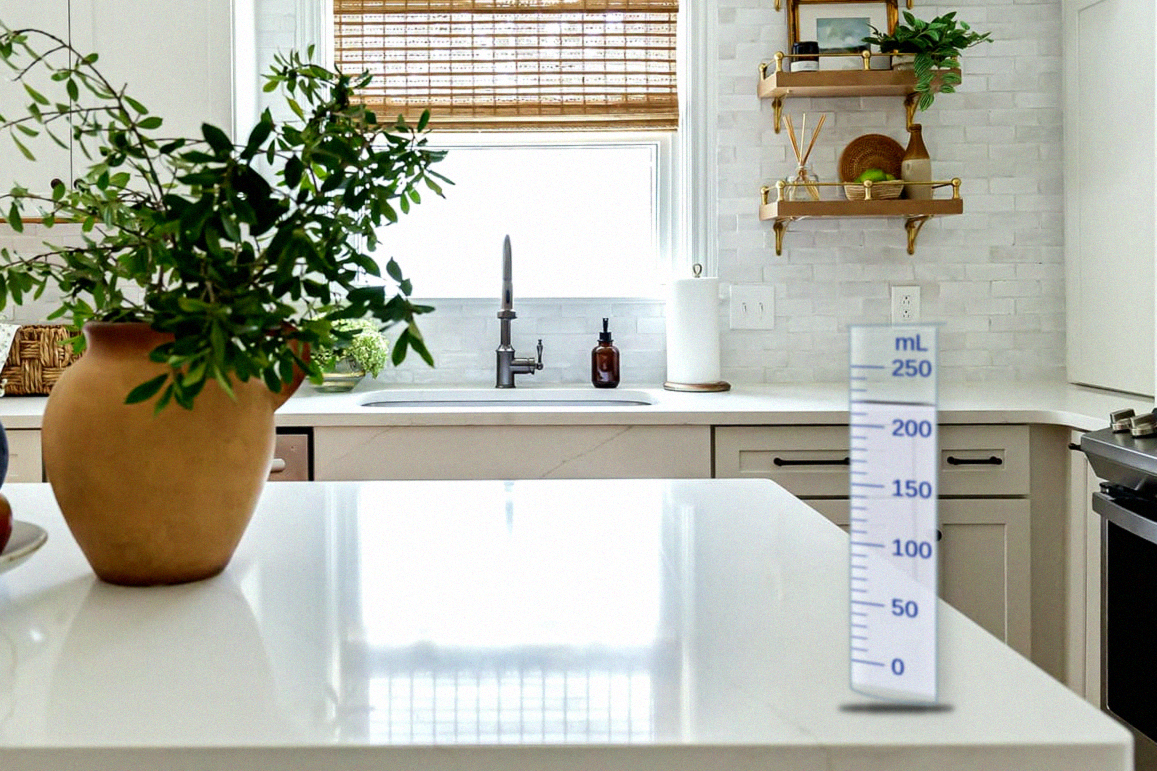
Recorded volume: mL 220
